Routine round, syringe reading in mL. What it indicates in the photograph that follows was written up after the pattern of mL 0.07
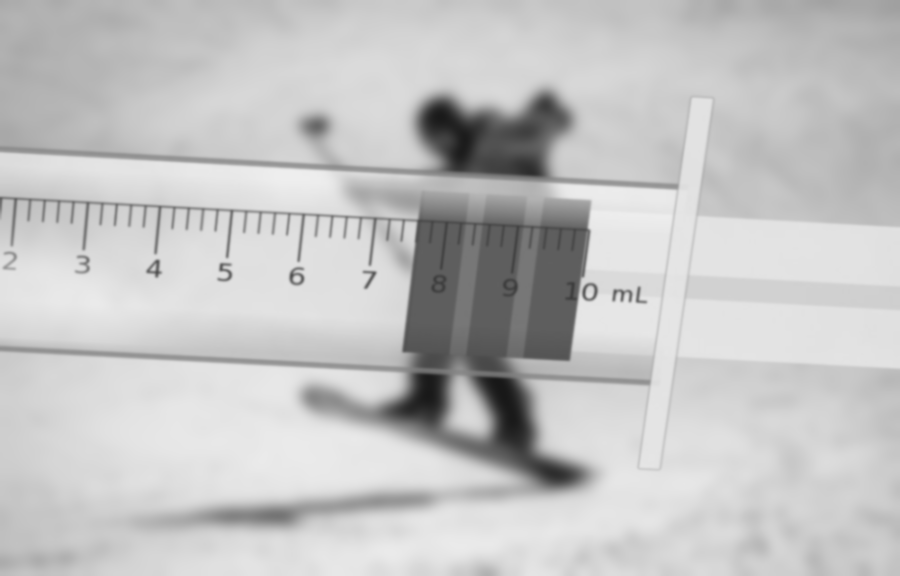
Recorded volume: mL 7.6
